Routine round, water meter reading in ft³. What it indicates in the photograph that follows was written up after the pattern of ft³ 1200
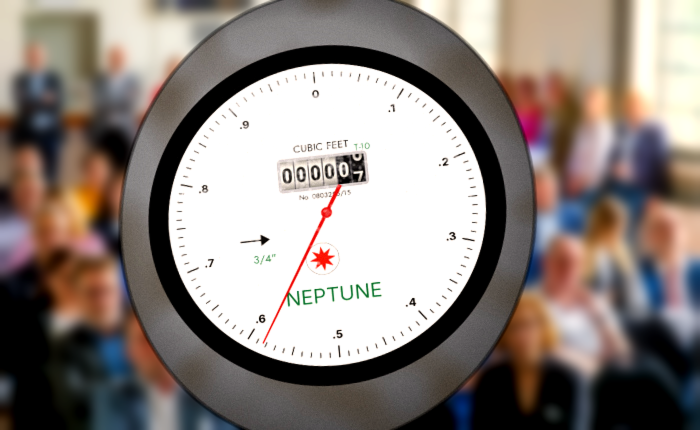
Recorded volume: ft³ 6.58
